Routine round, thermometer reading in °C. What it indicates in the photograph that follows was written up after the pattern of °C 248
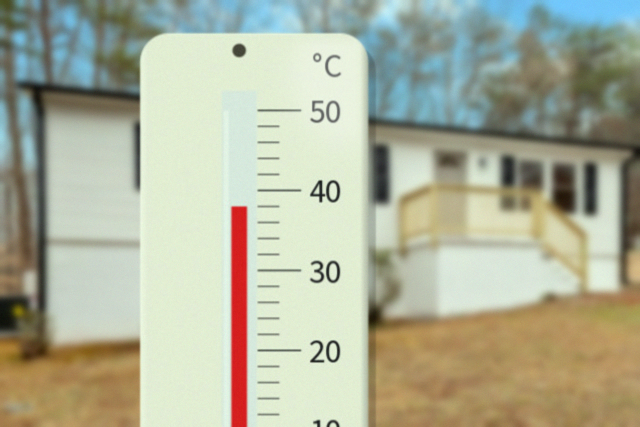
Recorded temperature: °C 38
